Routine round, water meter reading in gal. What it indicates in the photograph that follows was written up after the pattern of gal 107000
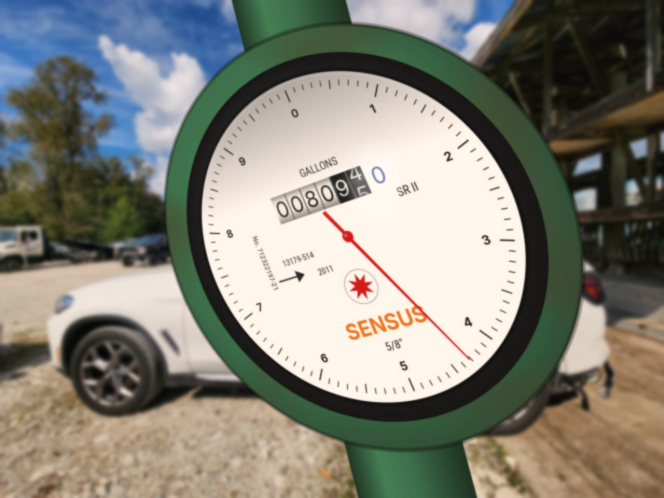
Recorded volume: gal 80944.3
